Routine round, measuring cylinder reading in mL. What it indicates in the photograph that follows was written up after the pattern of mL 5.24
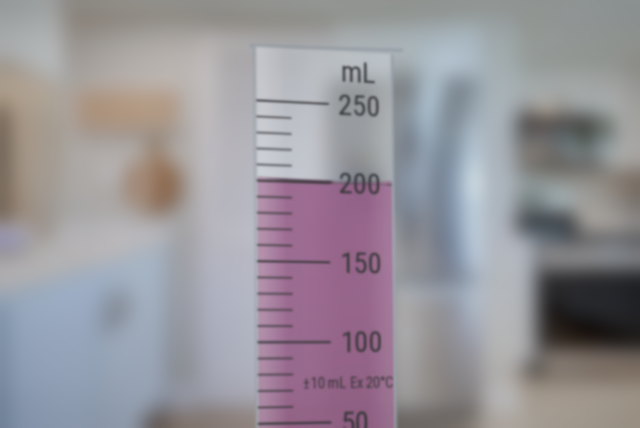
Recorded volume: mL 200
